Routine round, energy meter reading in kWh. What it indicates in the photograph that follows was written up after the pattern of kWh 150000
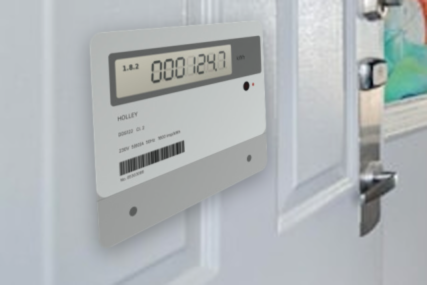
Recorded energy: kWh 124.7
